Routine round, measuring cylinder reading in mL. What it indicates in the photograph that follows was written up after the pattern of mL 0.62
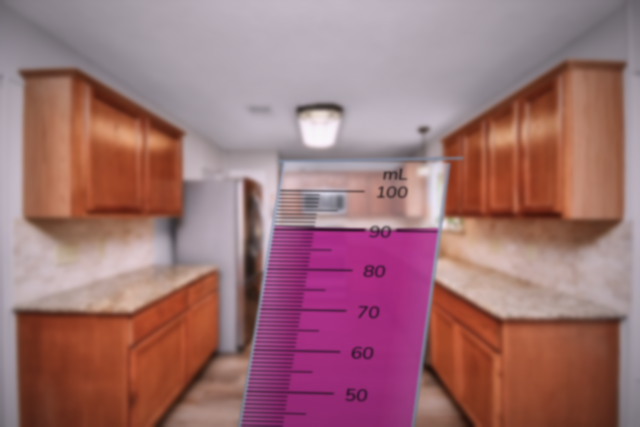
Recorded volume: mL 90
